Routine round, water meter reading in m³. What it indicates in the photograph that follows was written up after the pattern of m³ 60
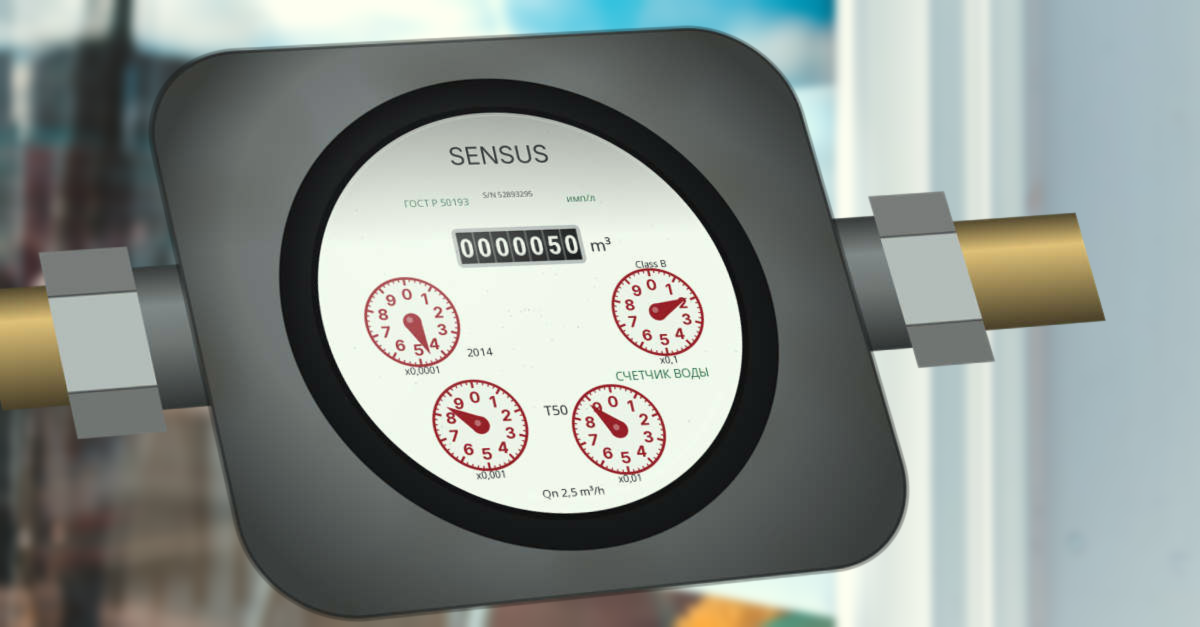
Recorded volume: m³ 50.1884
